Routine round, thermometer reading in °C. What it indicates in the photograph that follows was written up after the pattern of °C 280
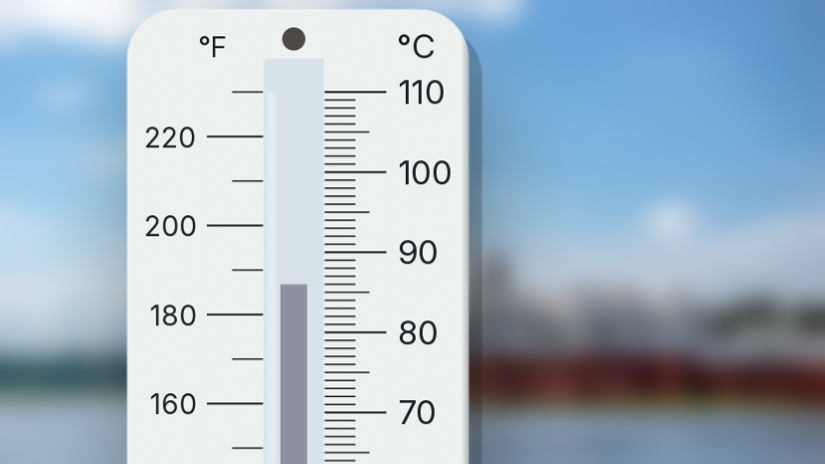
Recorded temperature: °C 86
